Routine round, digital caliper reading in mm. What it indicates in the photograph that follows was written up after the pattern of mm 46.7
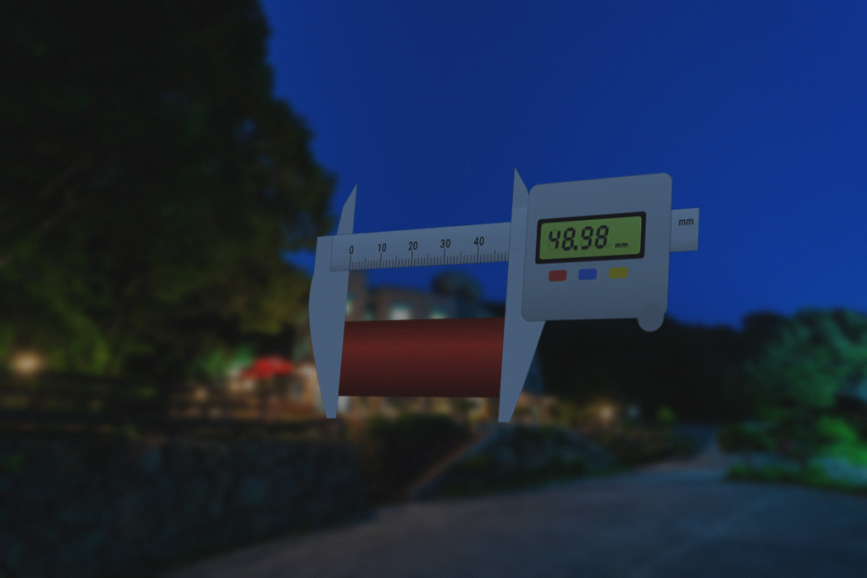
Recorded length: mm 48.98
